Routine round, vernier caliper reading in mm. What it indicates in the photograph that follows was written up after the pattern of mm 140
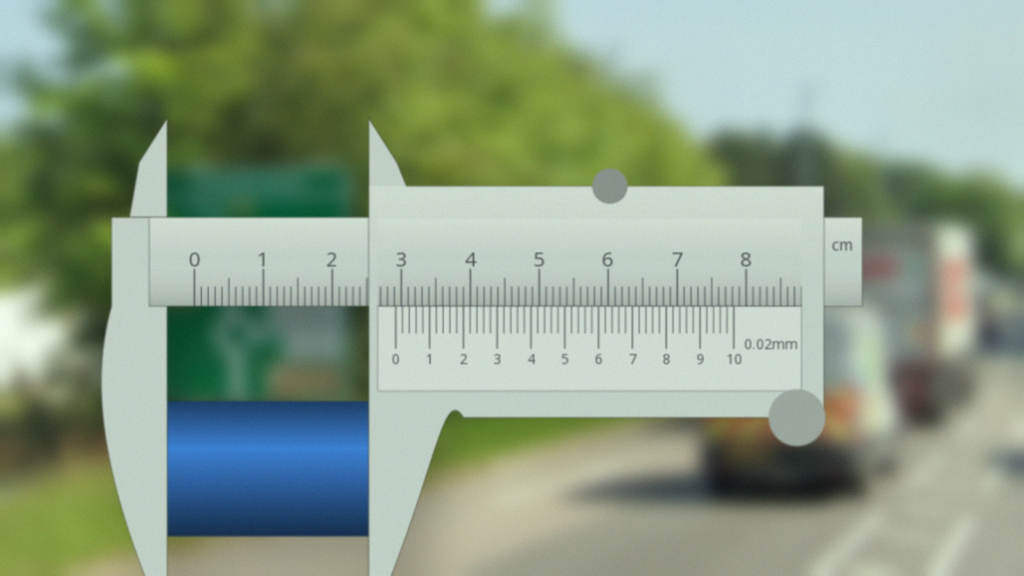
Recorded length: mm 29.2
